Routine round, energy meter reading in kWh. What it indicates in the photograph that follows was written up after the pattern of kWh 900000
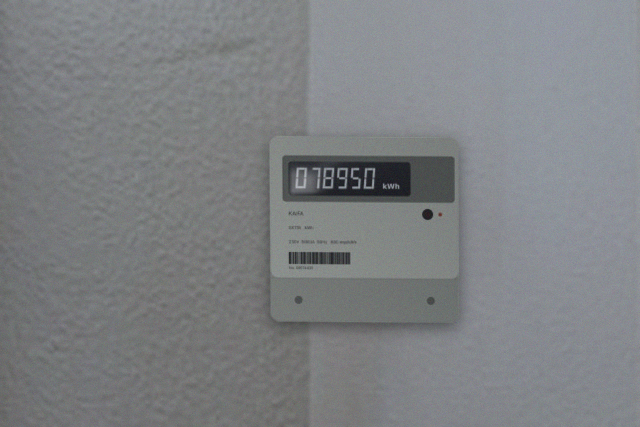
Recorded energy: kWh 78950
